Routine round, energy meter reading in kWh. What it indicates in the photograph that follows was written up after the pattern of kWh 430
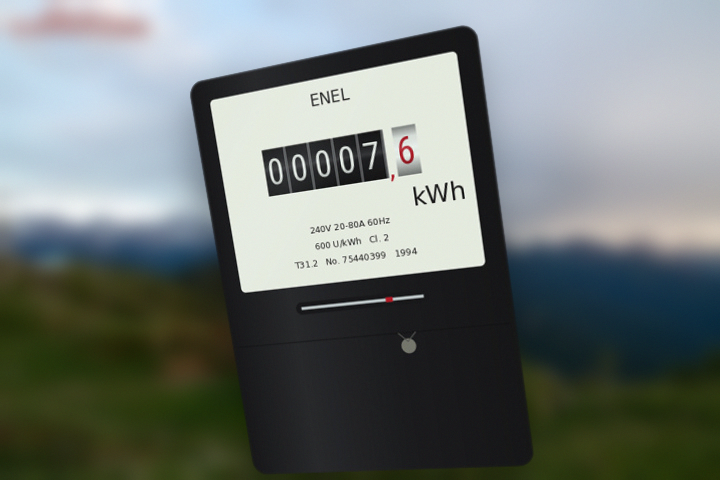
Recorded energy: kWh 7.6
